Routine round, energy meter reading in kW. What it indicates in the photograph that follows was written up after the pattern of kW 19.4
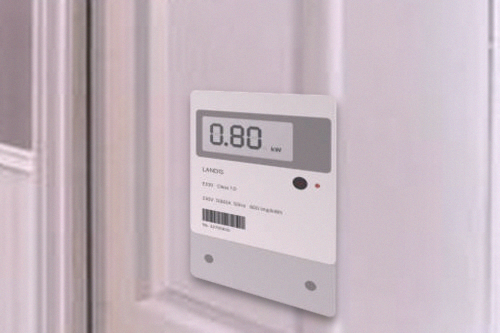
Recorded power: kW 0.80
